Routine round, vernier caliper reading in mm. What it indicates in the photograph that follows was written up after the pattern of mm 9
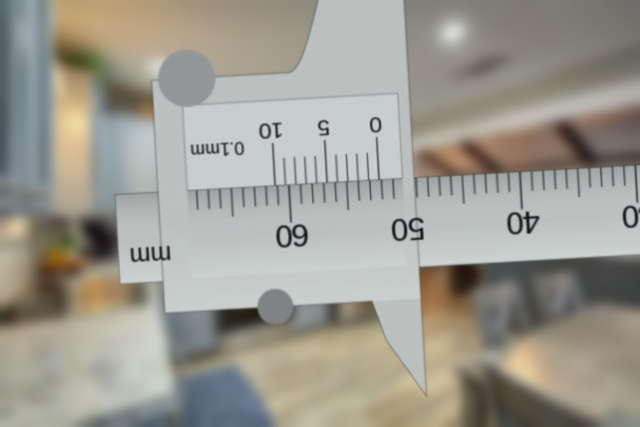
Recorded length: mm 52.2
